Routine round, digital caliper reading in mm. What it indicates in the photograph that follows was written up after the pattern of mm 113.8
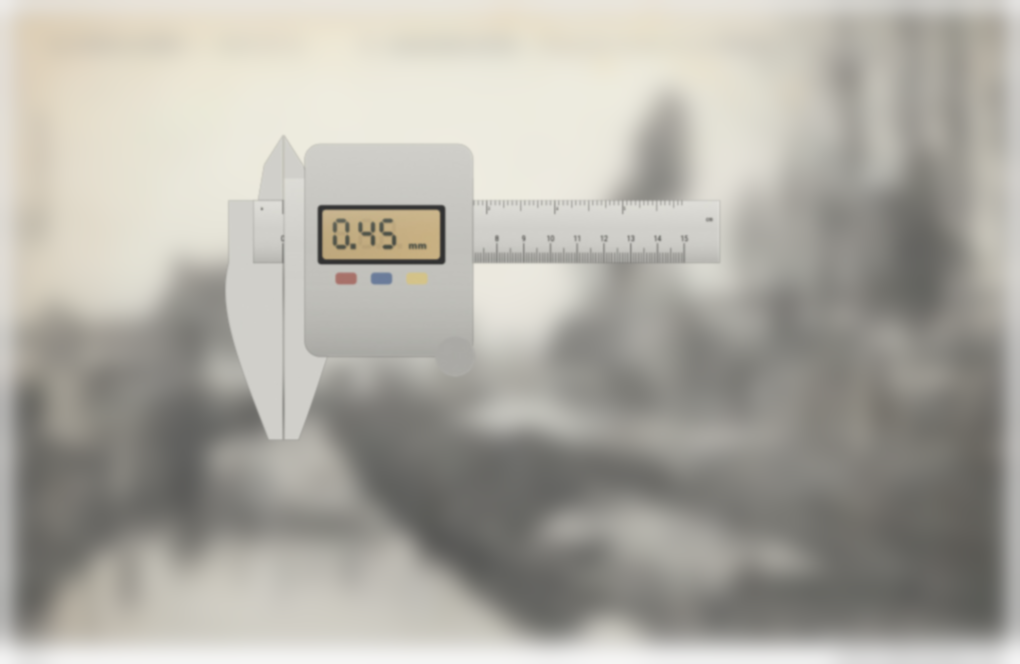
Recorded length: mm 0.45
